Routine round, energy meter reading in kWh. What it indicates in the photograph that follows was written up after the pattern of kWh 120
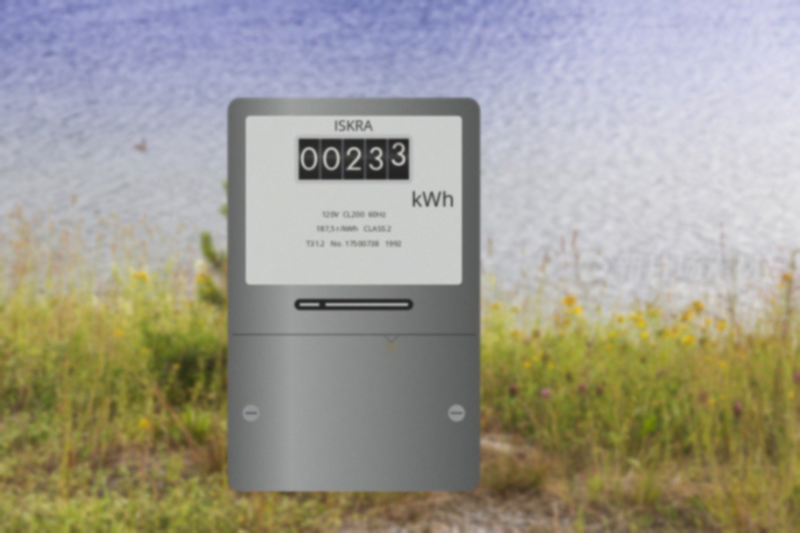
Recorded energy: kWh 233
